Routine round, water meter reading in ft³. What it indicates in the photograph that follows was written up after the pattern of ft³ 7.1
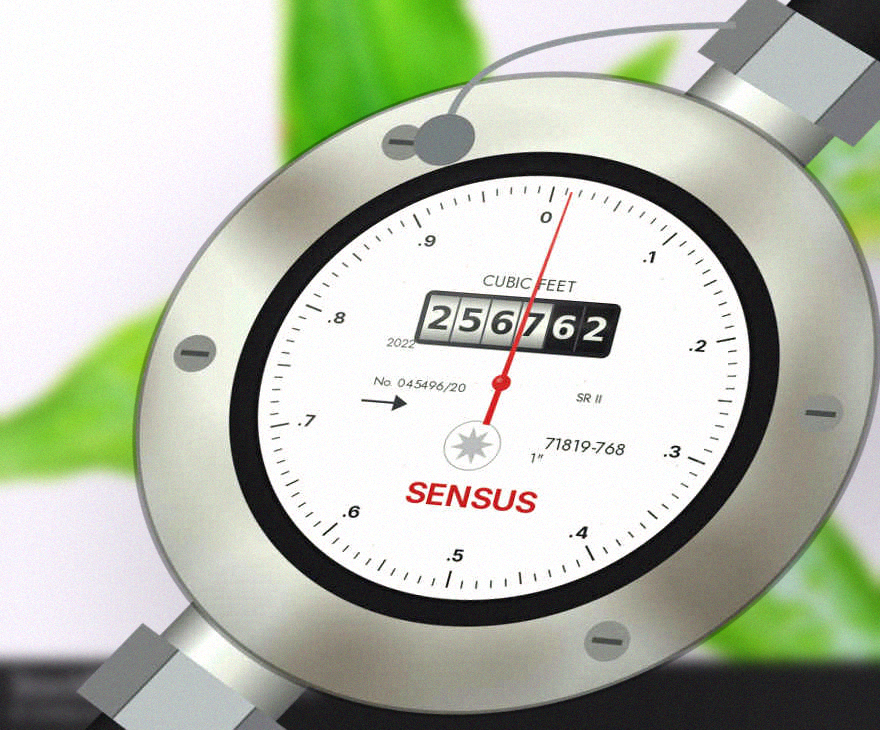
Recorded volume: ft³ 256762.01
